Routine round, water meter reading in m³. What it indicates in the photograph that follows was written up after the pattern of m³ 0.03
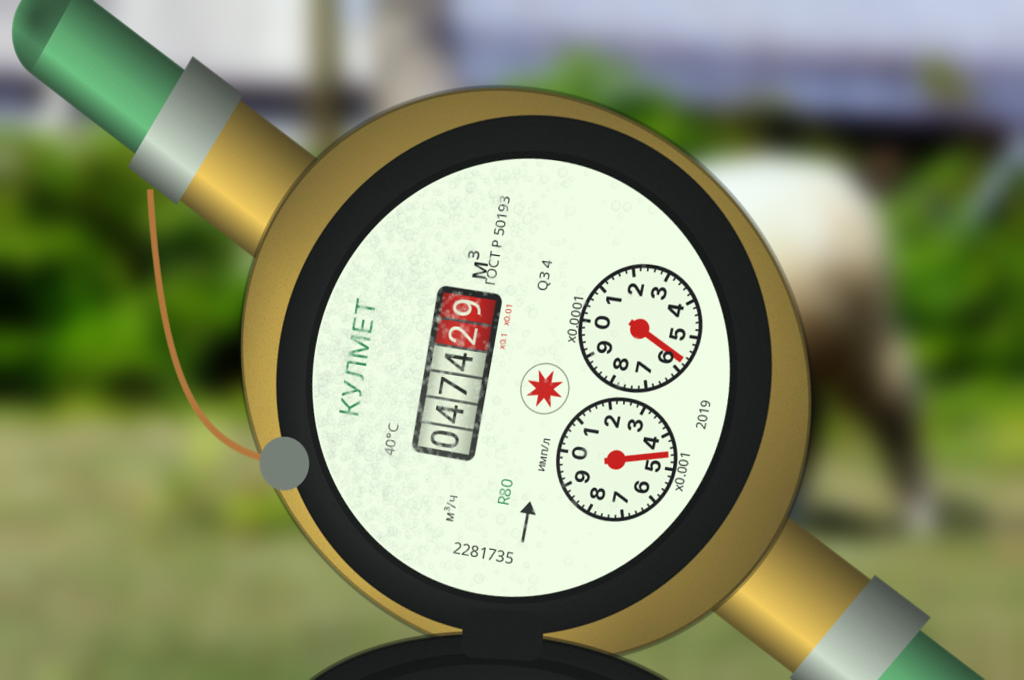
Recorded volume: m³ 474.2945
